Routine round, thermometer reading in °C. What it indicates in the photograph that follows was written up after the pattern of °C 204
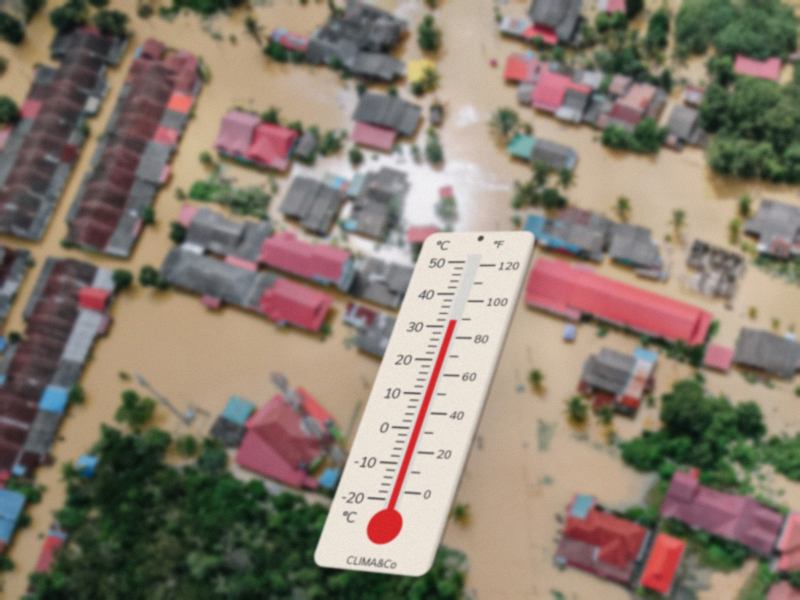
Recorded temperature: °C 32
